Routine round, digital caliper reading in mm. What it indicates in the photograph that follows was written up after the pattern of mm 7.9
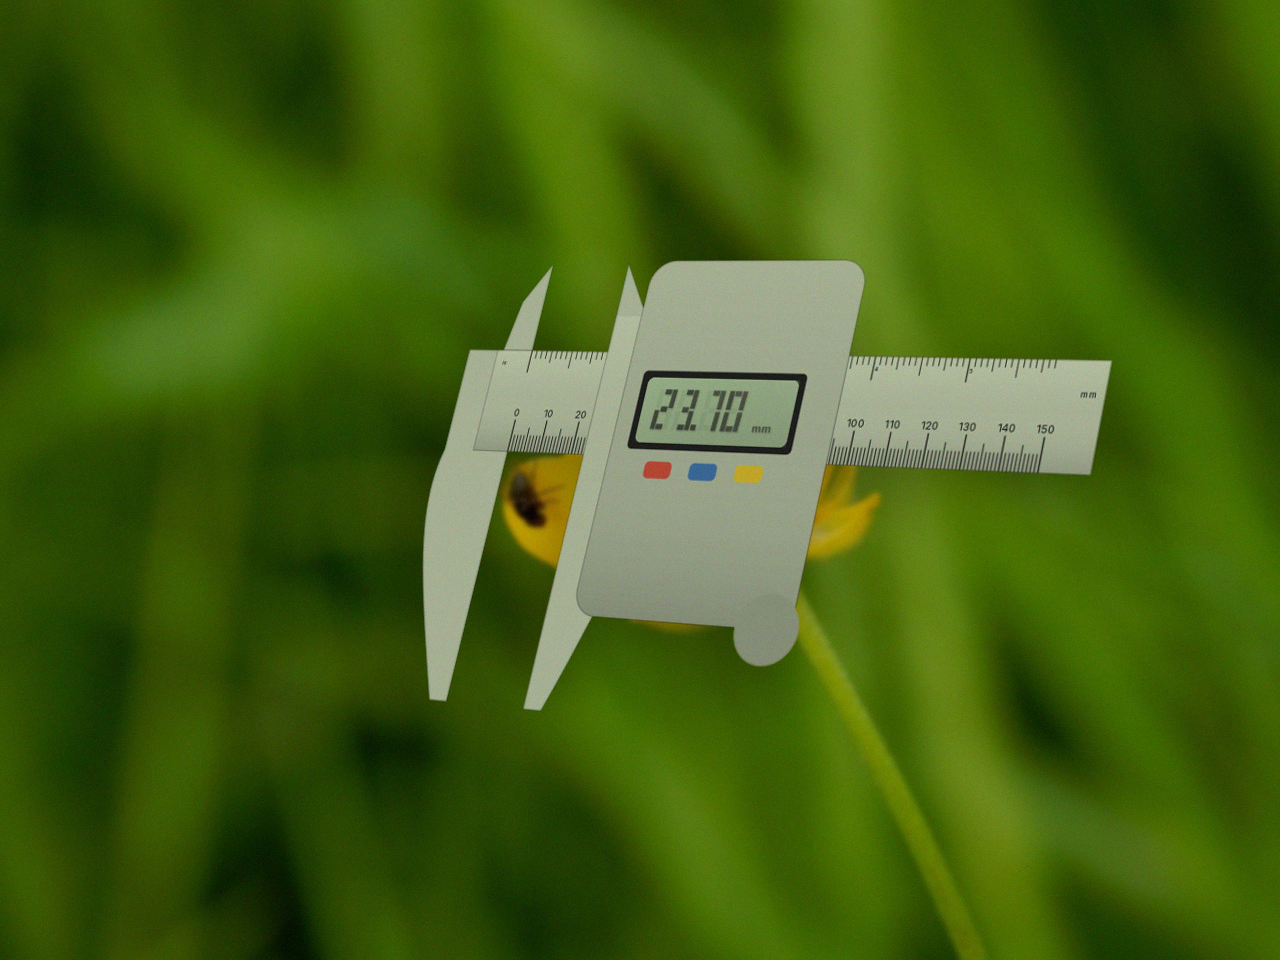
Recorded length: mm 23.70
